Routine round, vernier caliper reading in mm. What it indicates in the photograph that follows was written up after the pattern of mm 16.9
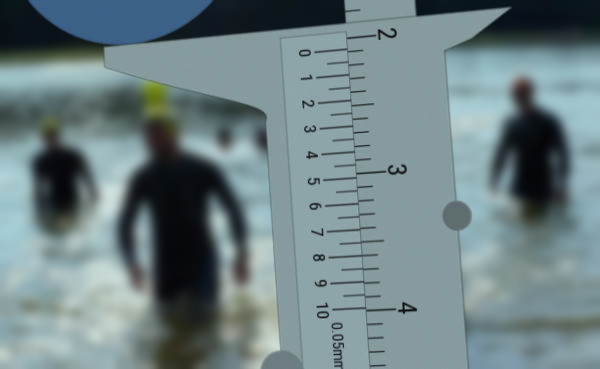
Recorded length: mm 20.8
